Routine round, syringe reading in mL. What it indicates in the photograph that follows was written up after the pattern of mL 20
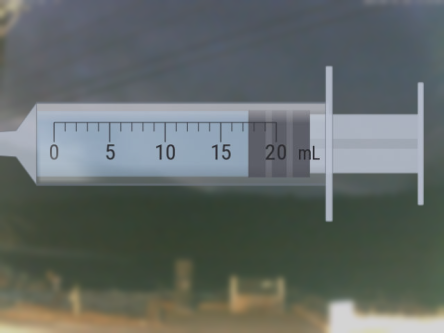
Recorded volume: mL 17.5
